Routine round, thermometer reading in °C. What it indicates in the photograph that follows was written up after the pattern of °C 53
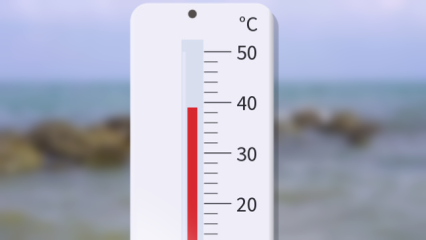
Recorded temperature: °C 39
